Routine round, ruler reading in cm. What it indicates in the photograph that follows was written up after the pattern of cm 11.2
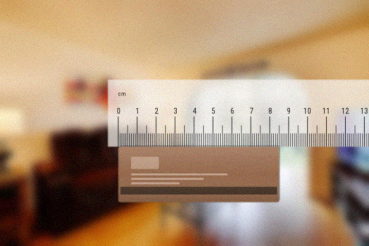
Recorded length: cm 8.5
